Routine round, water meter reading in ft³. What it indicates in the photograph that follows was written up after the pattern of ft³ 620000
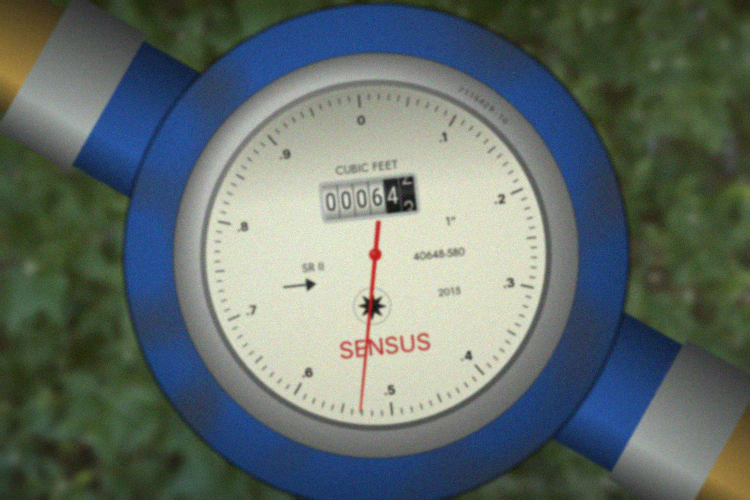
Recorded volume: ft³ 642.53
